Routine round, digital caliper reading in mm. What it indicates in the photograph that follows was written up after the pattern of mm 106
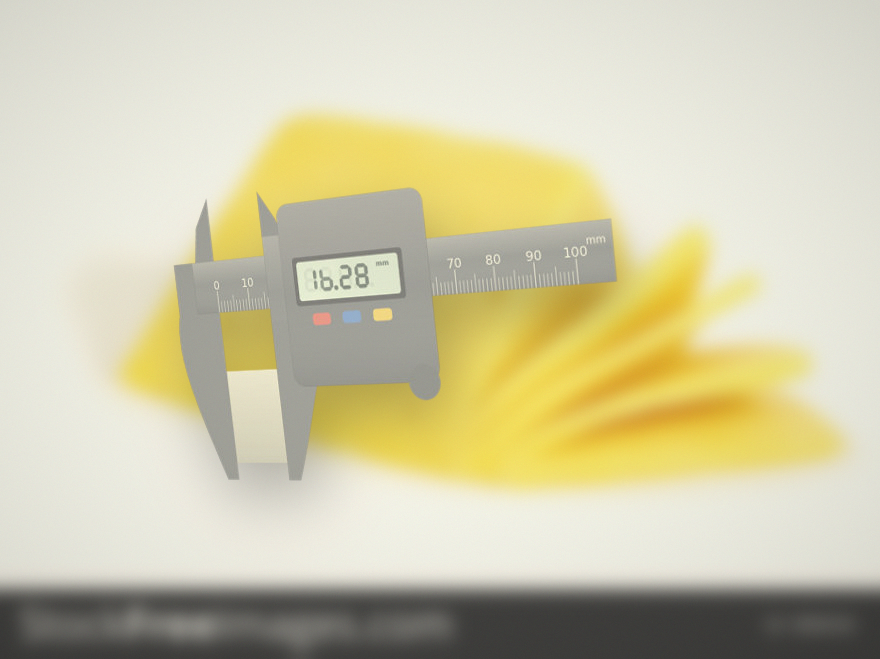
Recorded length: mm 16.28
